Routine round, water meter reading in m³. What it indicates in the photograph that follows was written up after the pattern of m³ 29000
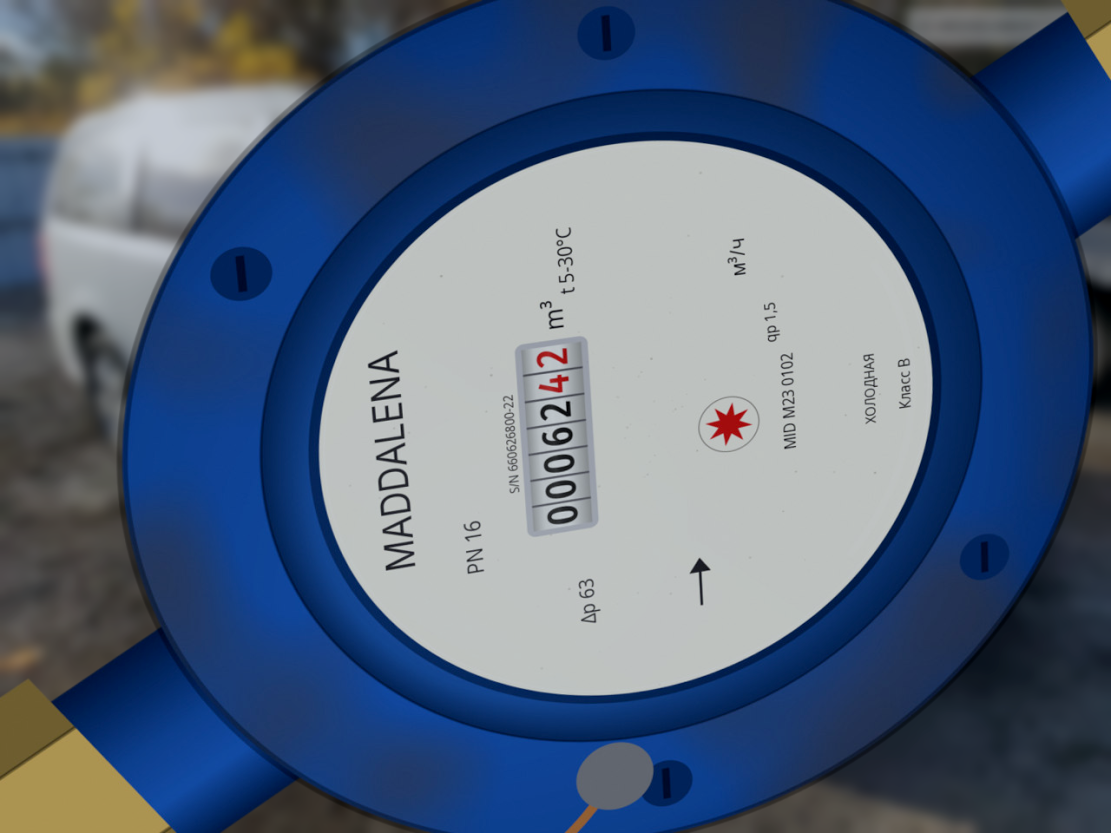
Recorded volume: m³ 62.42
